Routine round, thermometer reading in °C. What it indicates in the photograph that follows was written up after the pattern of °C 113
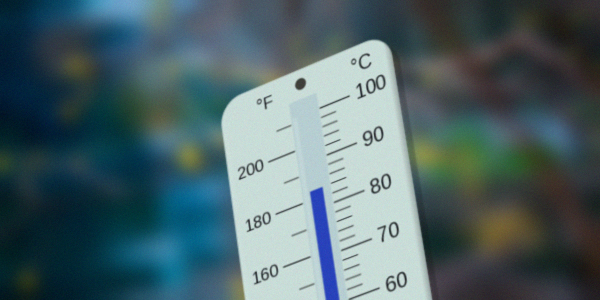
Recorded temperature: °C 84
